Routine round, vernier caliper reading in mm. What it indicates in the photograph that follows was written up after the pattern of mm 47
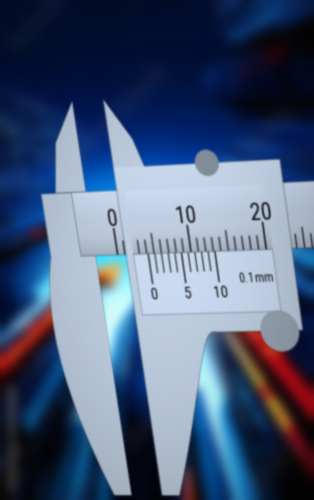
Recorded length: mm 4.2
